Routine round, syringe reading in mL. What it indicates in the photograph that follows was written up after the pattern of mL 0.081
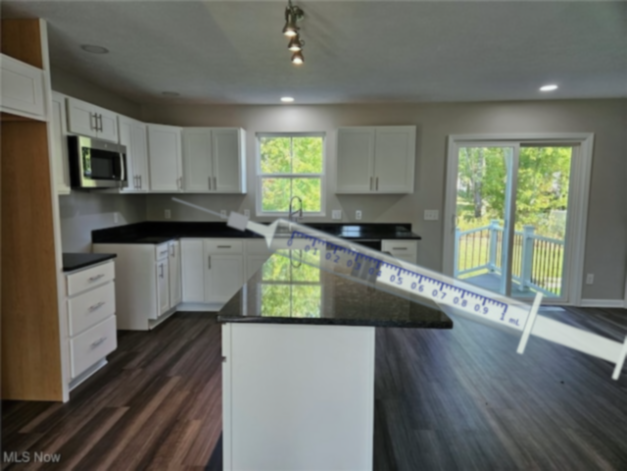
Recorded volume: mL 0.3
